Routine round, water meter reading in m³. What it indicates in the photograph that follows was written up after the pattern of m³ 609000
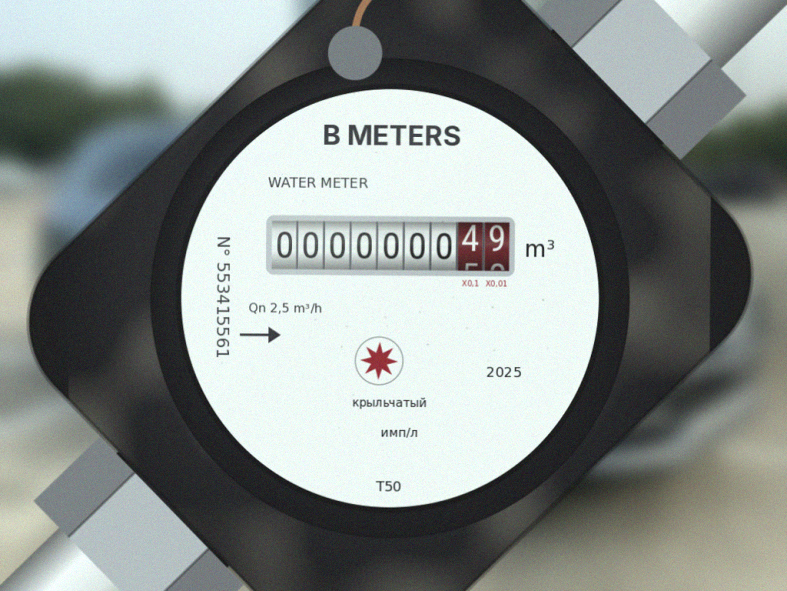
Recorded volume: m³ 0.49
